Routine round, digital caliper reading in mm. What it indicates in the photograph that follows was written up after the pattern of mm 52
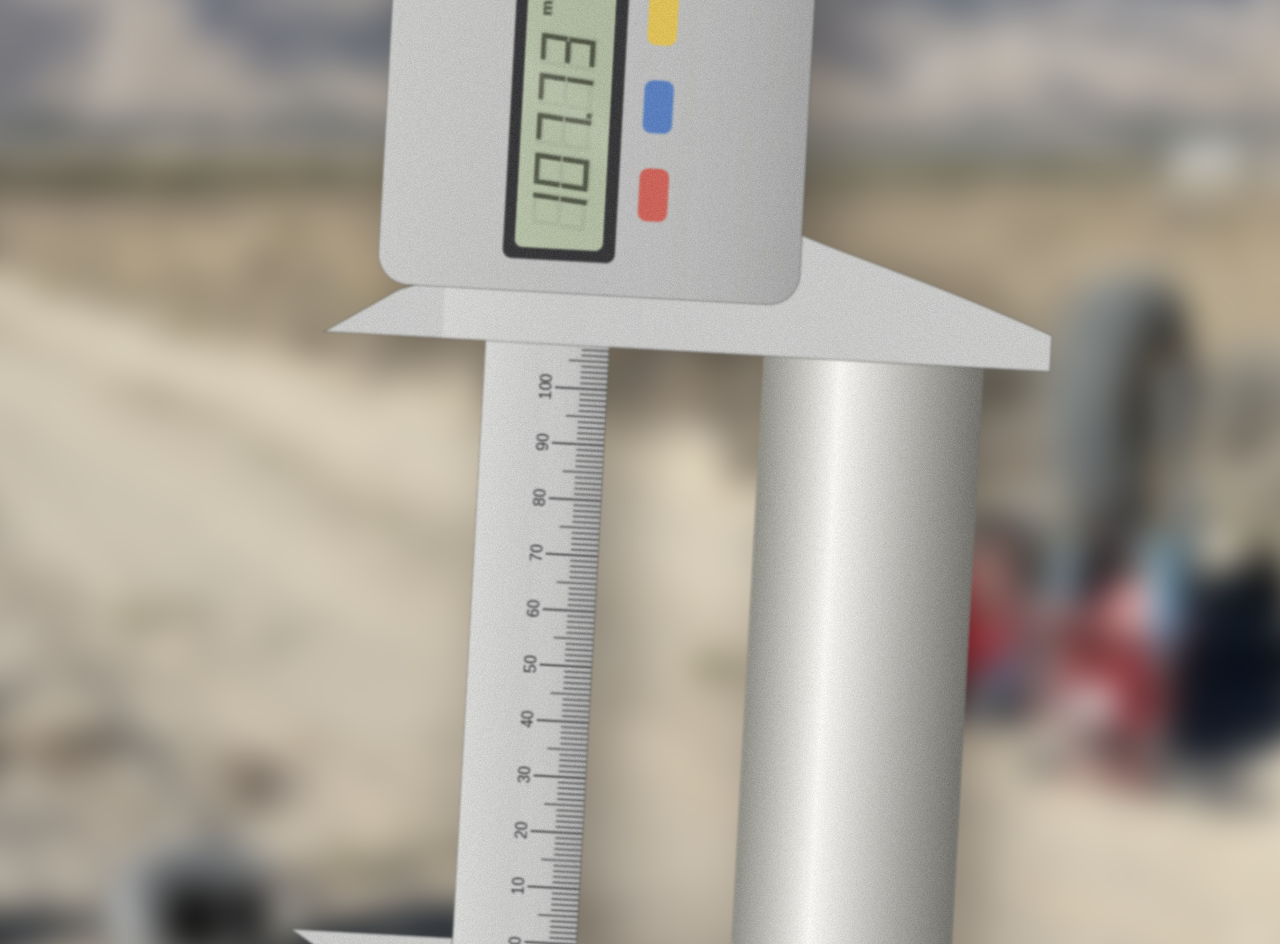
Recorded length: mm 107.73
